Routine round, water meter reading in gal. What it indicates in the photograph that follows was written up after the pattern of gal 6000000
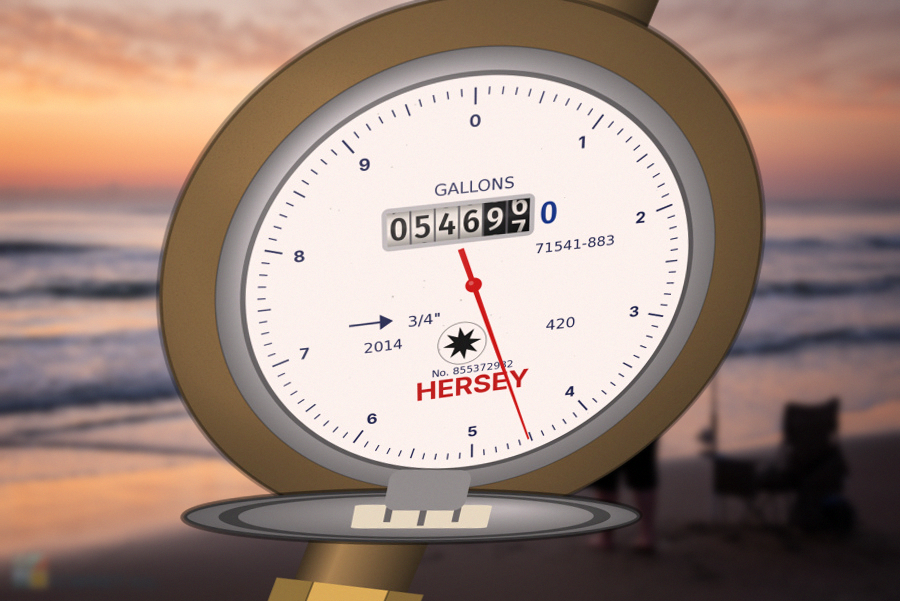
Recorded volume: gal 546964.5
